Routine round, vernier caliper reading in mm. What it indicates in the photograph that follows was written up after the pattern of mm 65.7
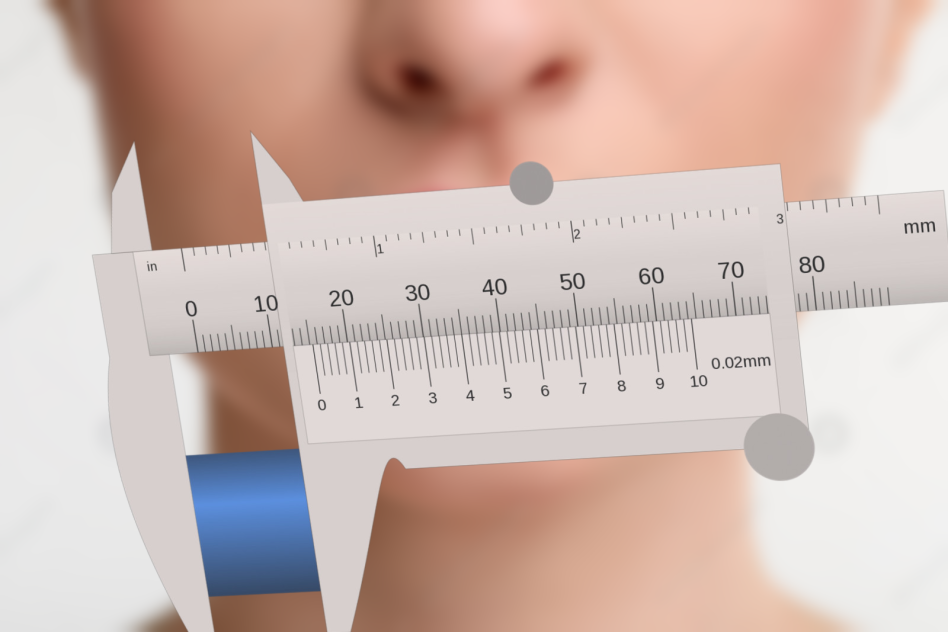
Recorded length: mm 15.4
